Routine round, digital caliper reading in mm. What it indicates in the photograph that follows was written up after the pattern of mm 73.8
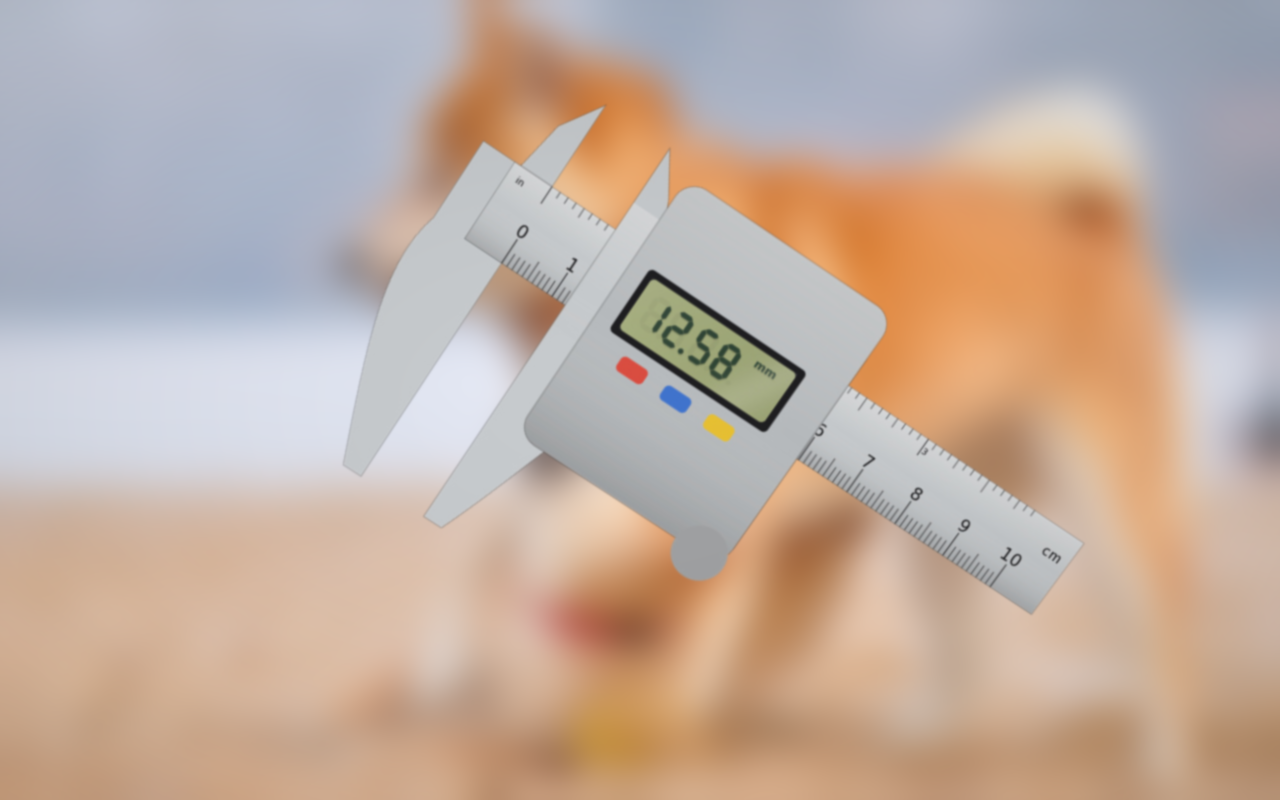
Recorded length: mm 12.58
